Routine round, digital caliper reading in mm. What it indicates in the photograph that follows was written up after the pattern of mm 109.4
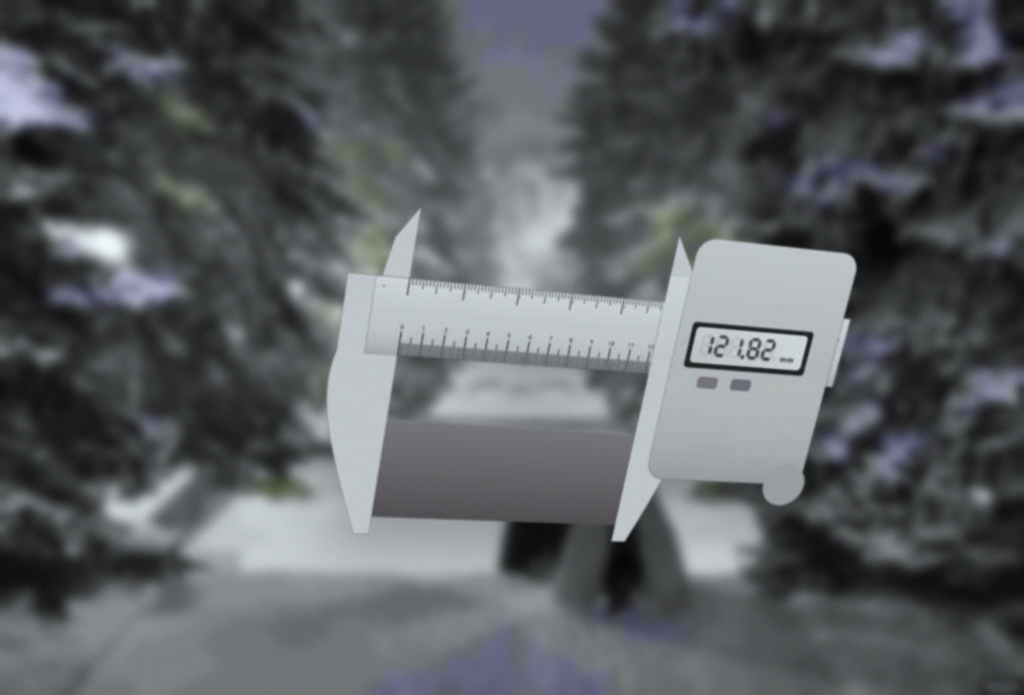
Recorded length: mm 121.82
